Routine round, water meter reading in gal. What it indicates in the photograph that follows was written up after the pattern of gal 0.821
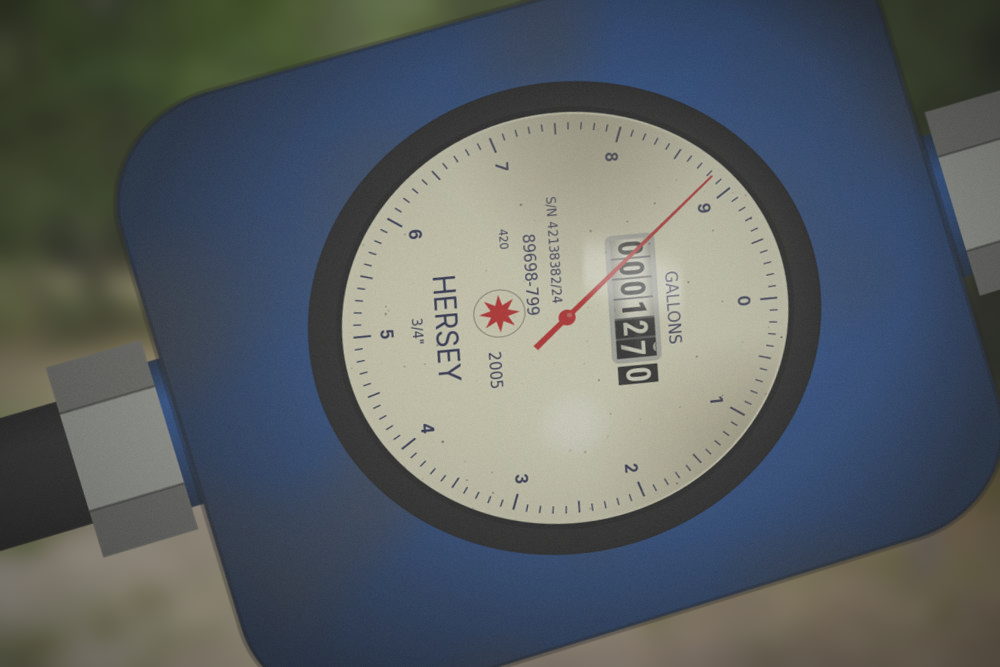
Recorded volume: gal 1268.8
